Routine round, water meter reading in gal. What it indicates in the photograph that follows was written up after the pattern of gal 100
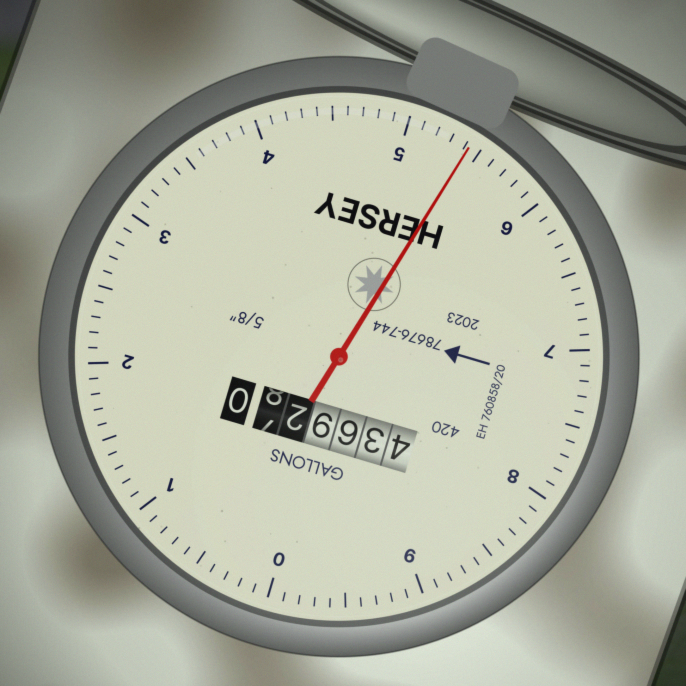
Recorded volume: gal 4369275.4
